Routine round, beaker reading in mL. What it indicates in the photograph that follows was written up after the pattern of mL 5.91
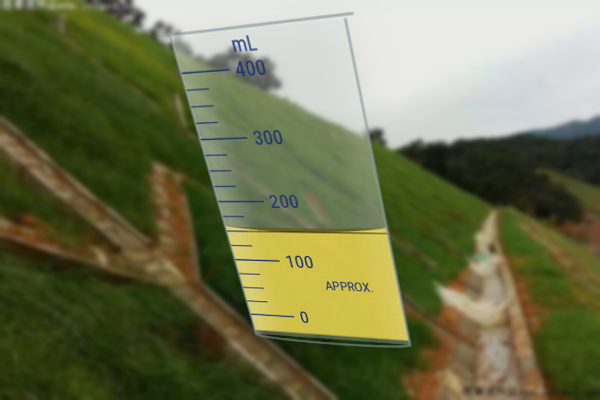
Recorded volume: mL 150
